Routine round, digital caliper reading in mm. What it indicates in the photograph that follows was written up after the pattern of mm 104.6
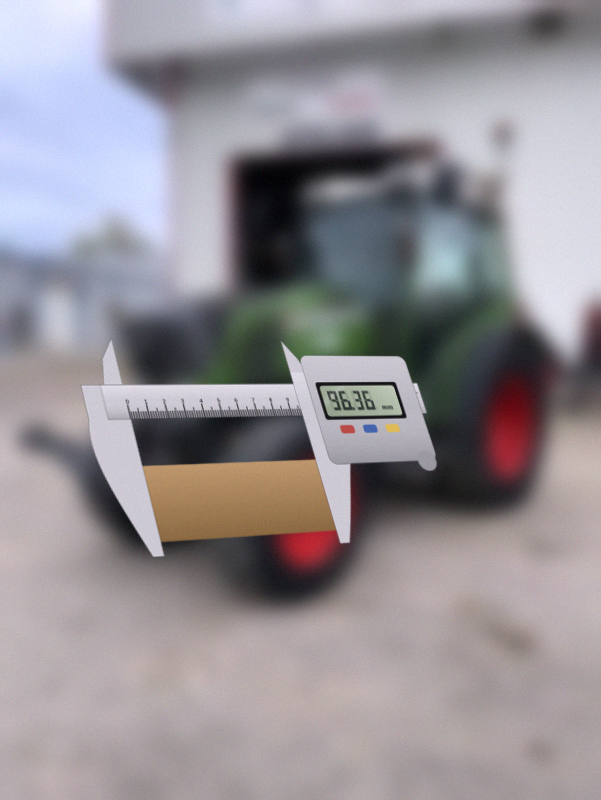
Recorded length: mm 96.36
